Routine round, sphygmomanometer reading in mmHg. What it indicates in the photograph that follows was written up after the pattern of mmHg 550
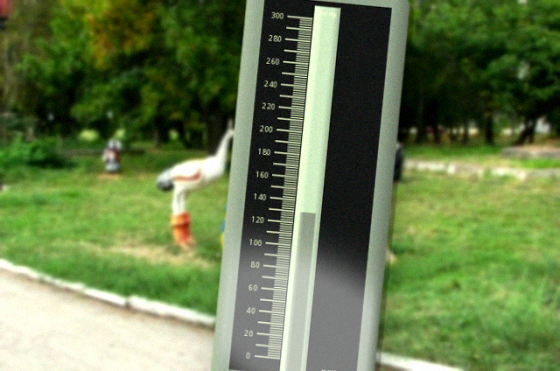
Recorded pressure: mmHg 130
